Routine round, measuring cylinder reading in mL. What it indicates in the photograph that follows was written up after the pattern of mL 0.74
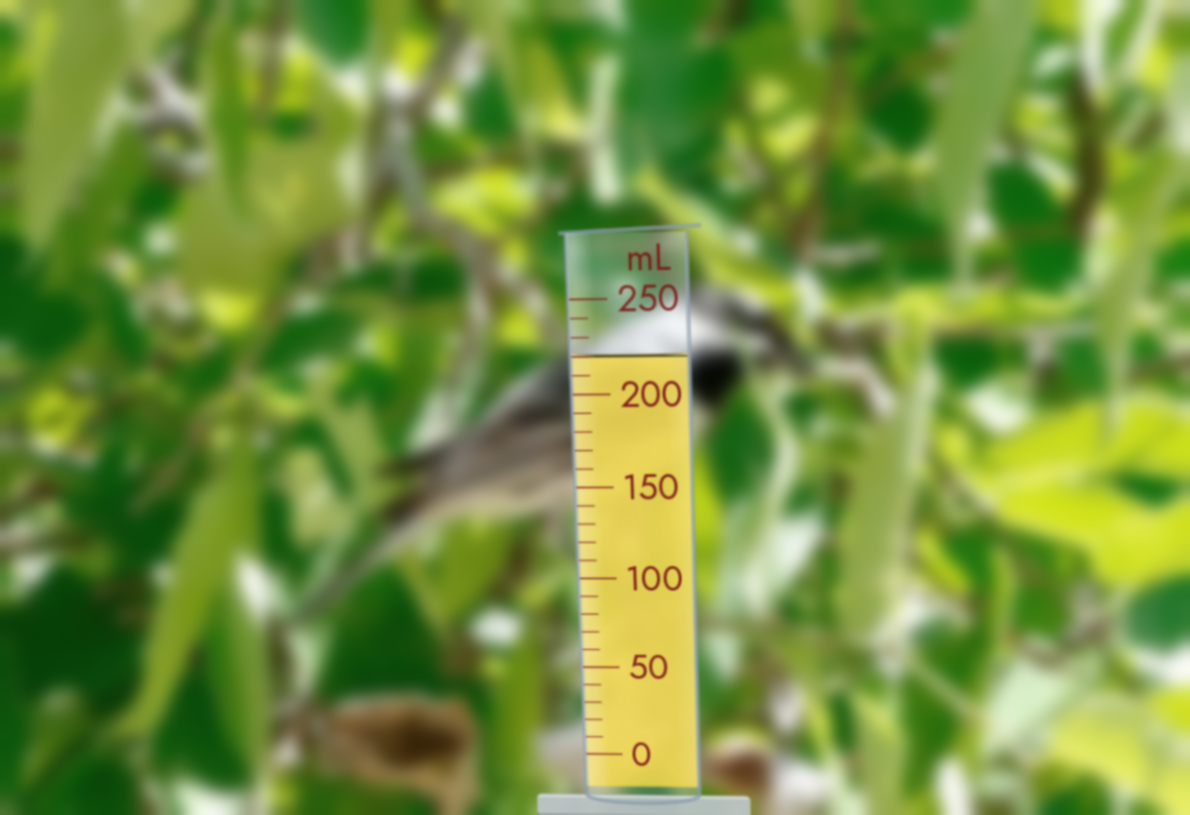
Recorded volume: mL 220
